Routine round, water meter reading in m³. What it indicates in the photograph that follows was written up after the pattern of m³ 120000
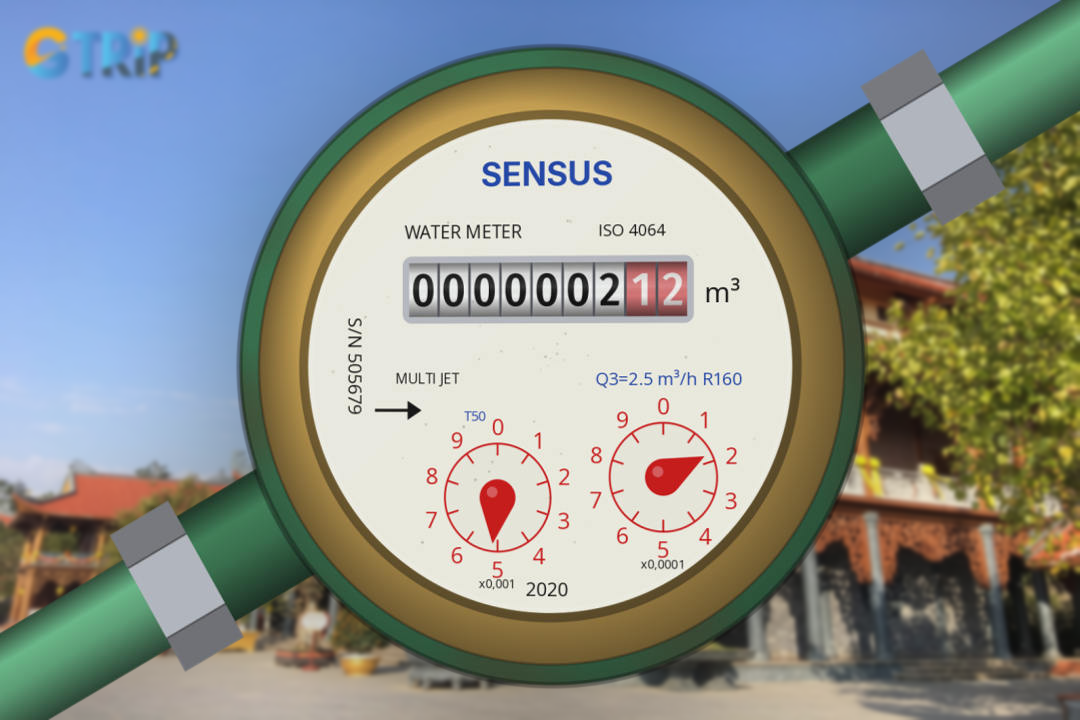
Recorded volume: m³ 2.1251
